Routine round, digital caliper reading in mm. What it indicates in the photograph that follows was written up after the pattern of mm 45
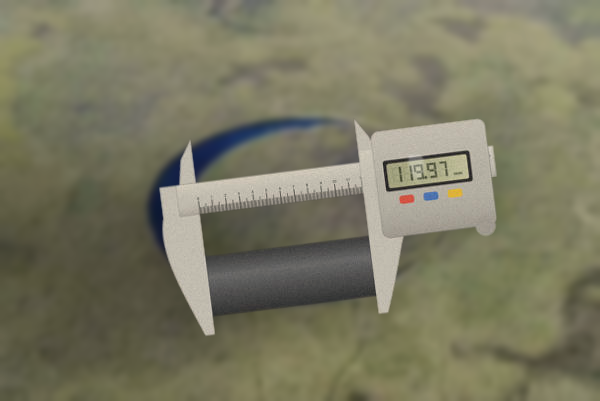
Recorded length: mm 119.97
